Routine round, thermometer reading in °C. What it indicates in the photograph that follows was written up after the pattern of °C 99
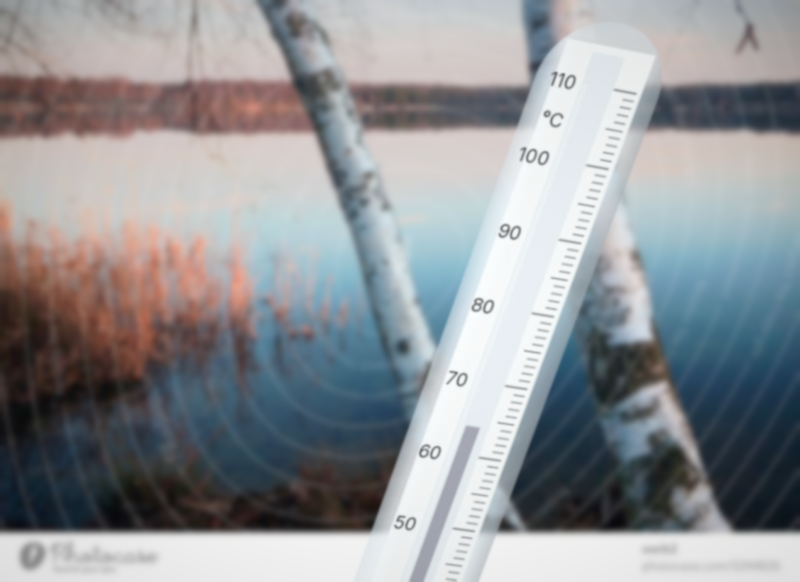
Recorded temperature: °C 64
